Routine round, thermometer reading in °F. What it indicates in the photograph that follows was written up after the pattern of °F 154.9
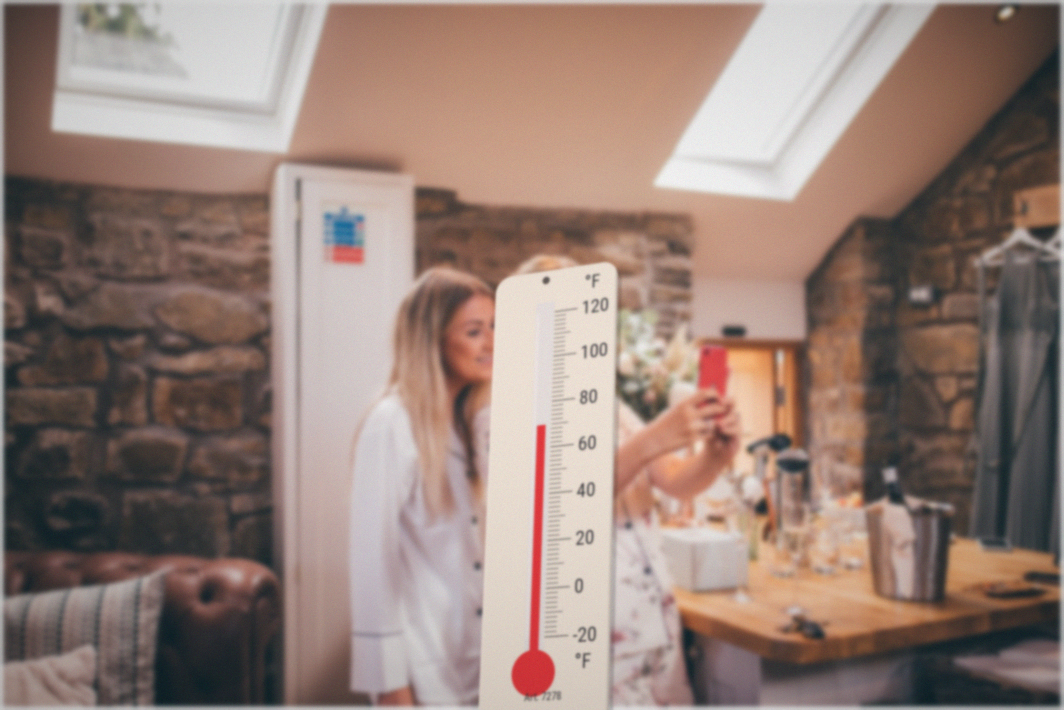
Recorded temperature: °F 70
